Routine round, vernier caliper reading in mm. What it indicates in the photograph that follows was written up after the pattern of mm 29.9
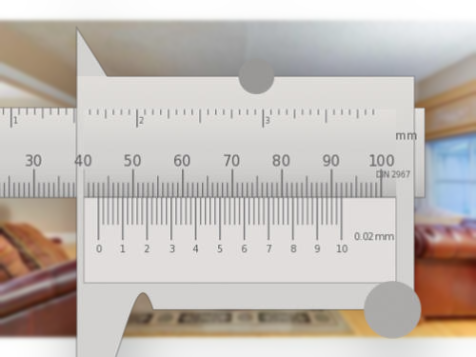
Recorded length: mm 43.0
